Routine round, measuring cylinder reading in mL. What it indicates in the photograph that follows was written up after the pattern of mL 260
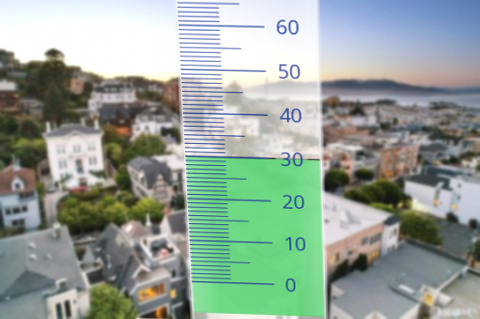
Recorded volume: mL 30
